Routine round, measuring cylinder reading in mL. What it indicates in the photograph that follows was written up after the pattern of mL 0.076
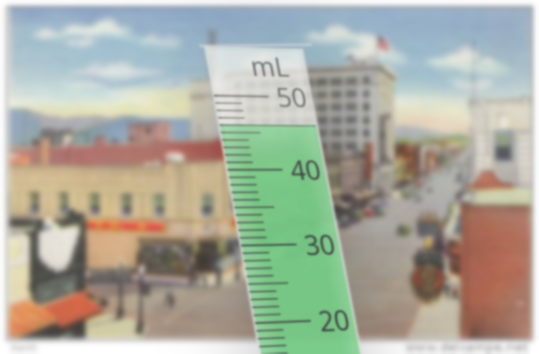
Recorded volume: mL 46
